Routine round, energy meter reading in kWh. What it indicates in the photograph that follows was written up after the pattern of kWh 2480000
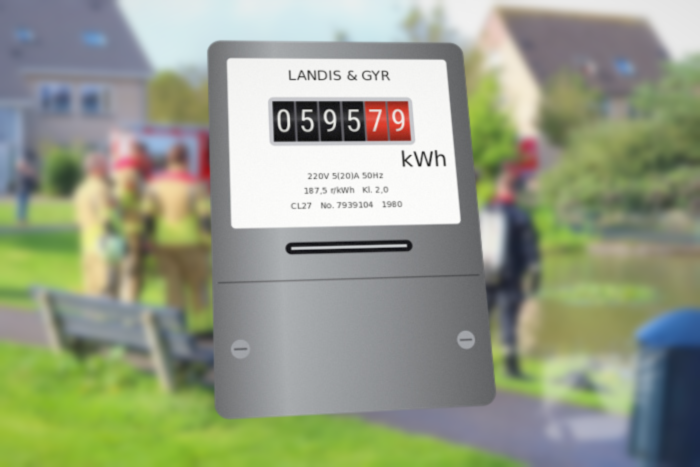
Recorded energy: kWh 595.79
